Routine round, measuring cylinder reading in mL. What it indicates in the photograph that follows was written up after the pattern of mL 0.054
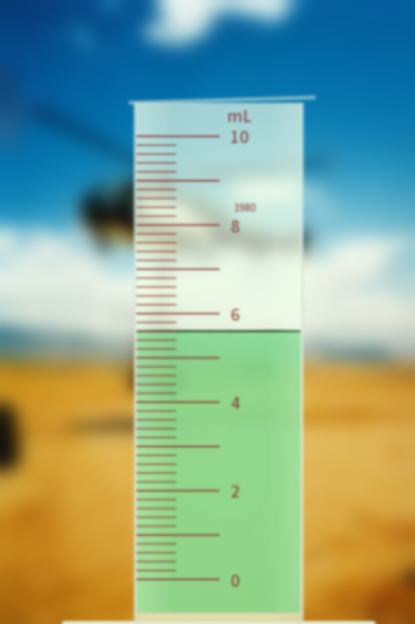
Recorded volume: mL 5.6
